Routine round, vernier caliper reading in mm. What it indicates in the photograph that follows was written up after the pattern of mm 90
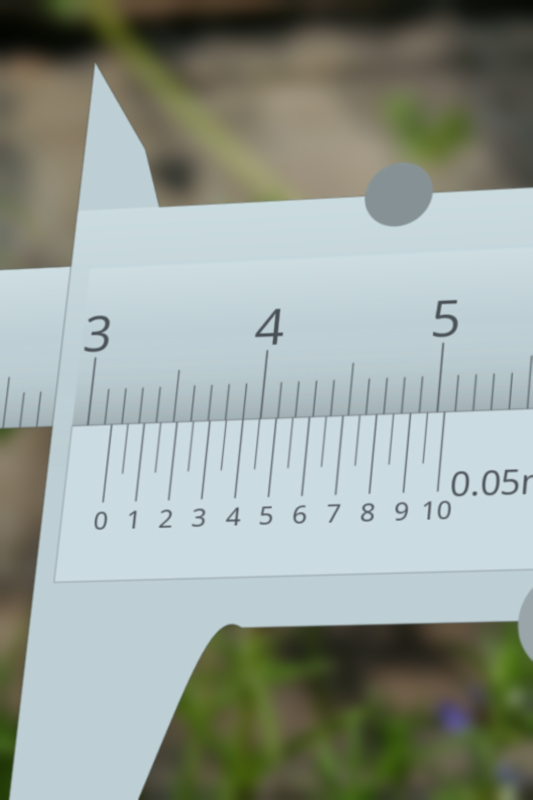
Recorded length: mm 31.4
